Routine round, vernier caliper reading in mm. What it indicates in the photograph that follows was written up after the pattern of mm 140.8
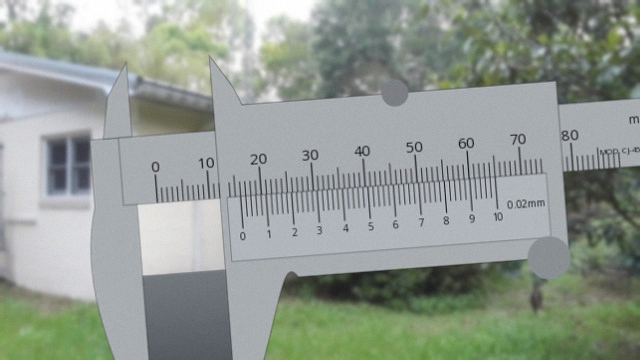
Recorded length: mm 16.0
